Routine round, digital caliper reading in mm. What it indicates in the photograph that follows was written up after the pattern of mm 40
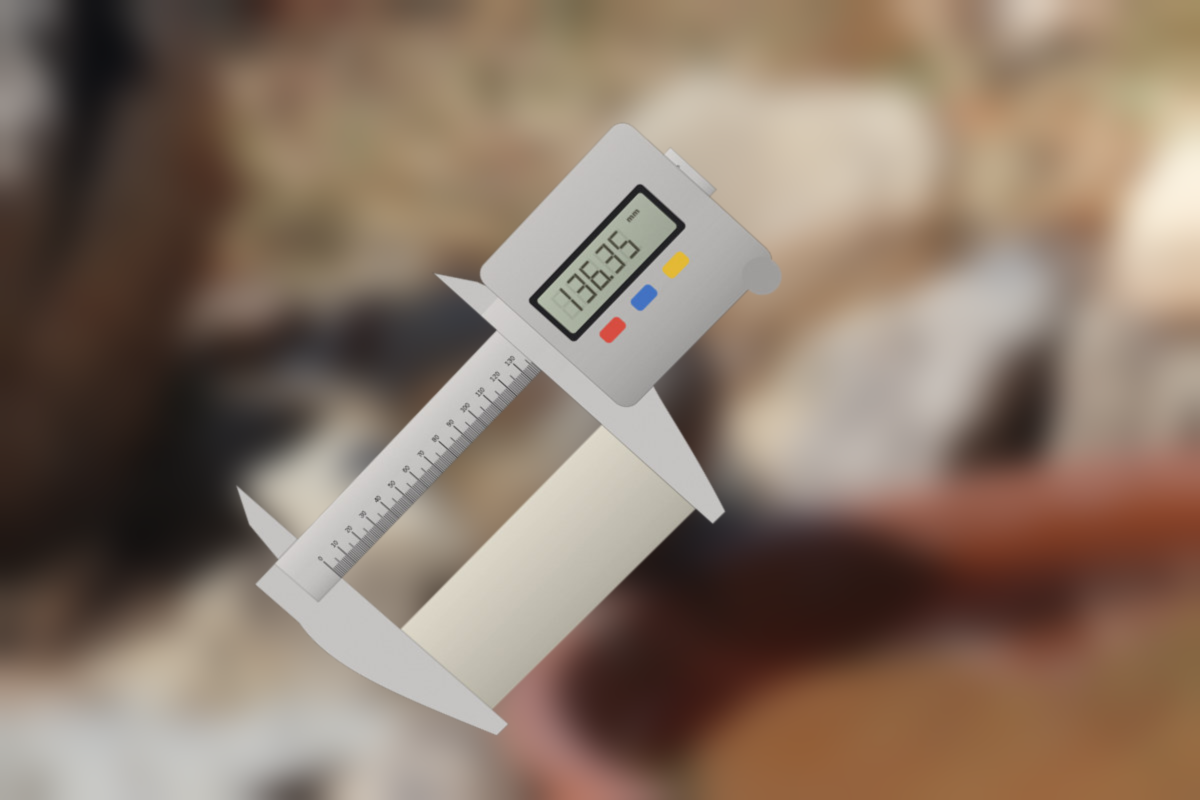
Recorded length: mm 136.35
